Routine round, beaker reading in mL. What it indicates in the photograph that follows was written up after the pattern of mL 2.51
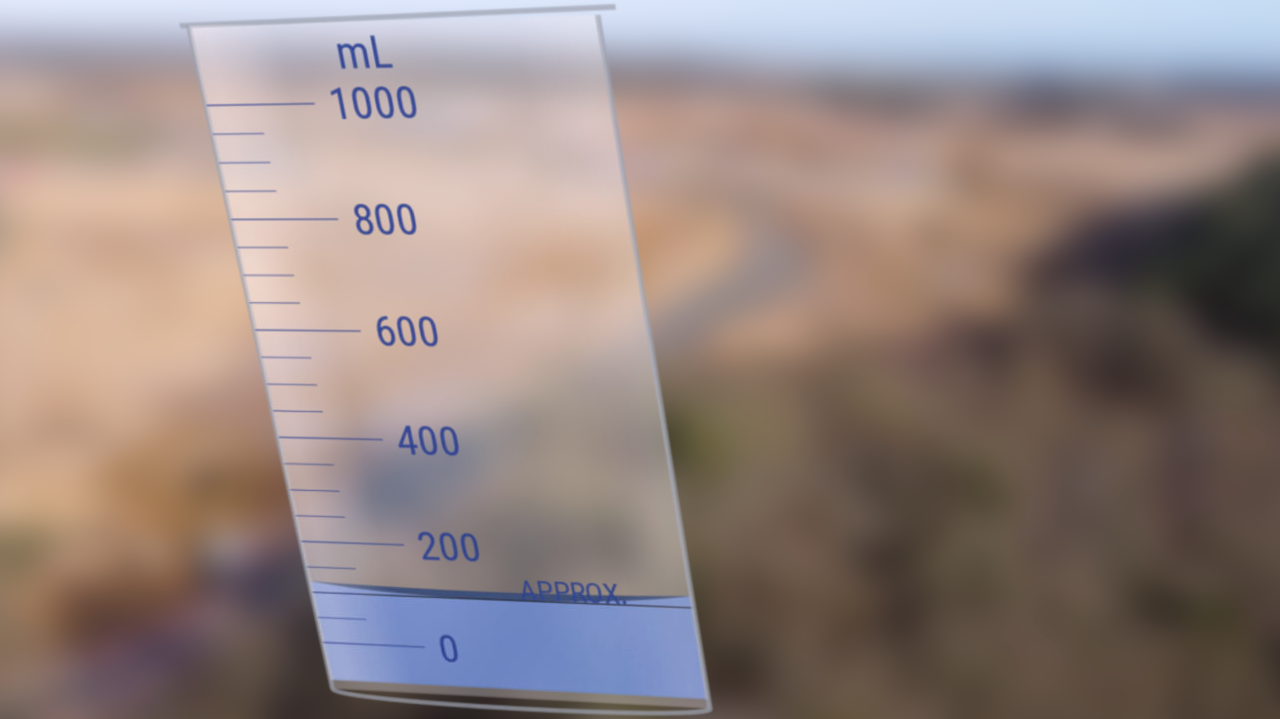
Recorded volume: mL 100
